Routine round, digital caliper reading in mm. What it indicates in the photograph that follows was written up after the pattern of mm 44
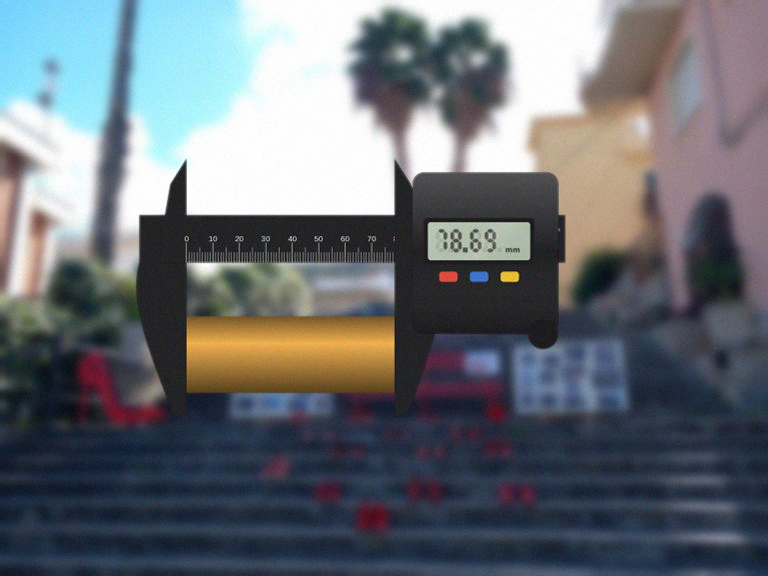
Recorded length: mm 78.69
